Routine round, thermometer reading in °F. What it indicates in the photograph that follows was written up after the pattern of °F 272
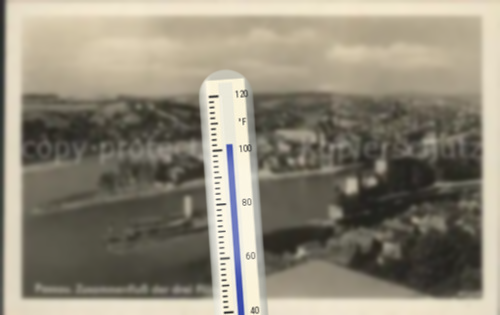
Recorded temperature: °F 102
